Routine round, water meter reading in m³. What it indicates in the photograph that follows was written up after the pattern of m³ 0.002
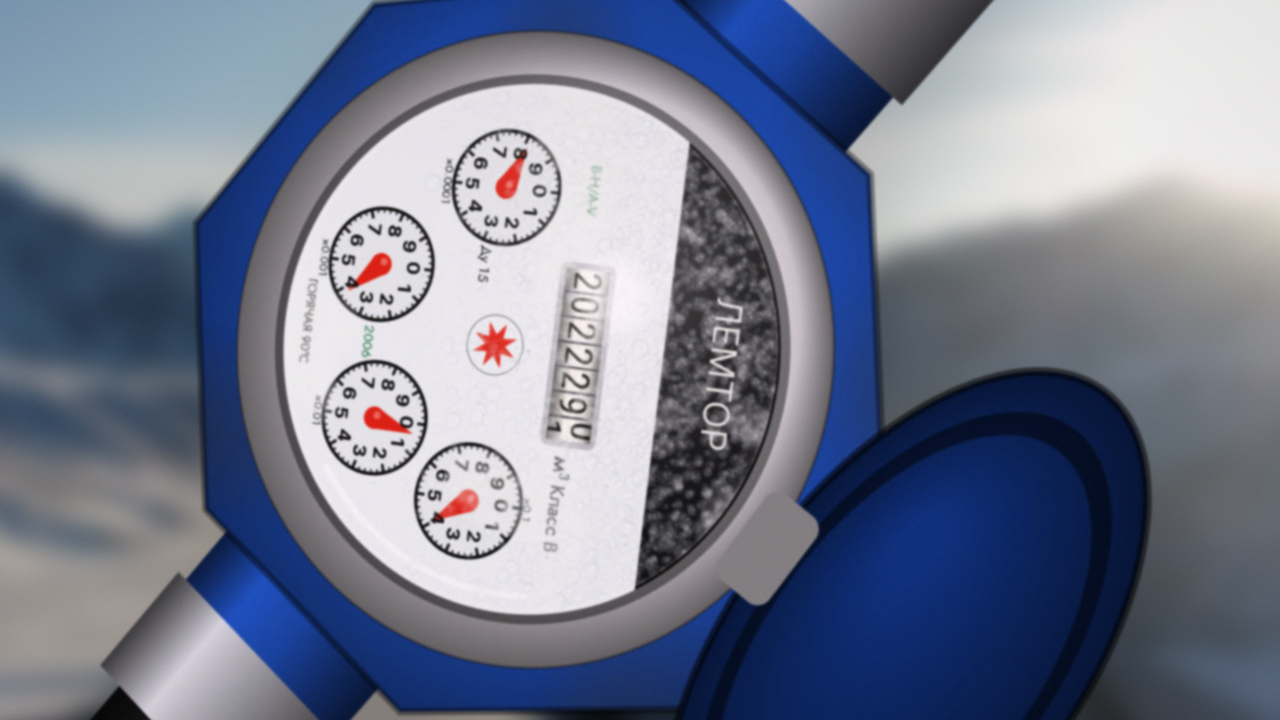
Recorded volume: m³ 2022290.4038
